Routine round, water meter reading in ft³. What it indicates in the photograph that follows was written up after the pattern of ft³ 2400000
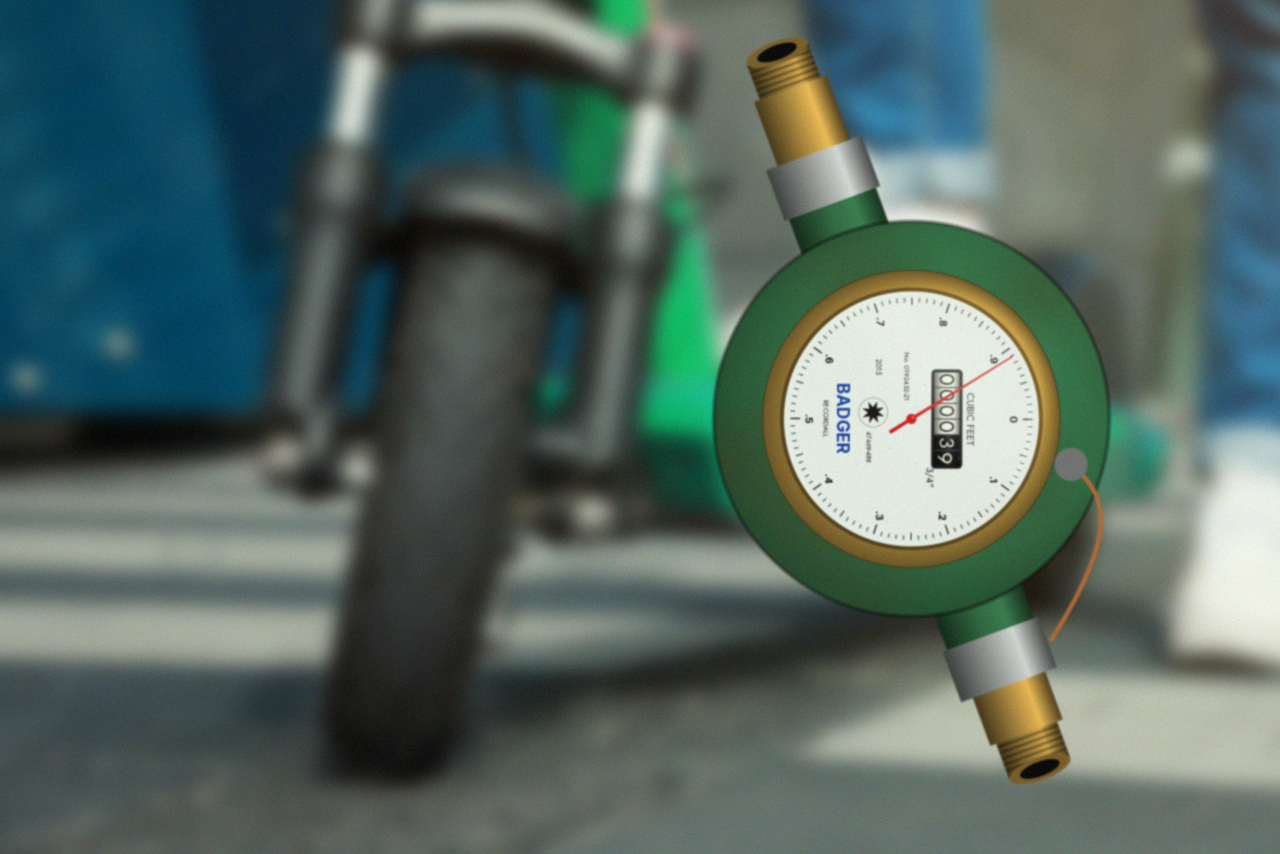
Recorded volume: ft³ 38.91
